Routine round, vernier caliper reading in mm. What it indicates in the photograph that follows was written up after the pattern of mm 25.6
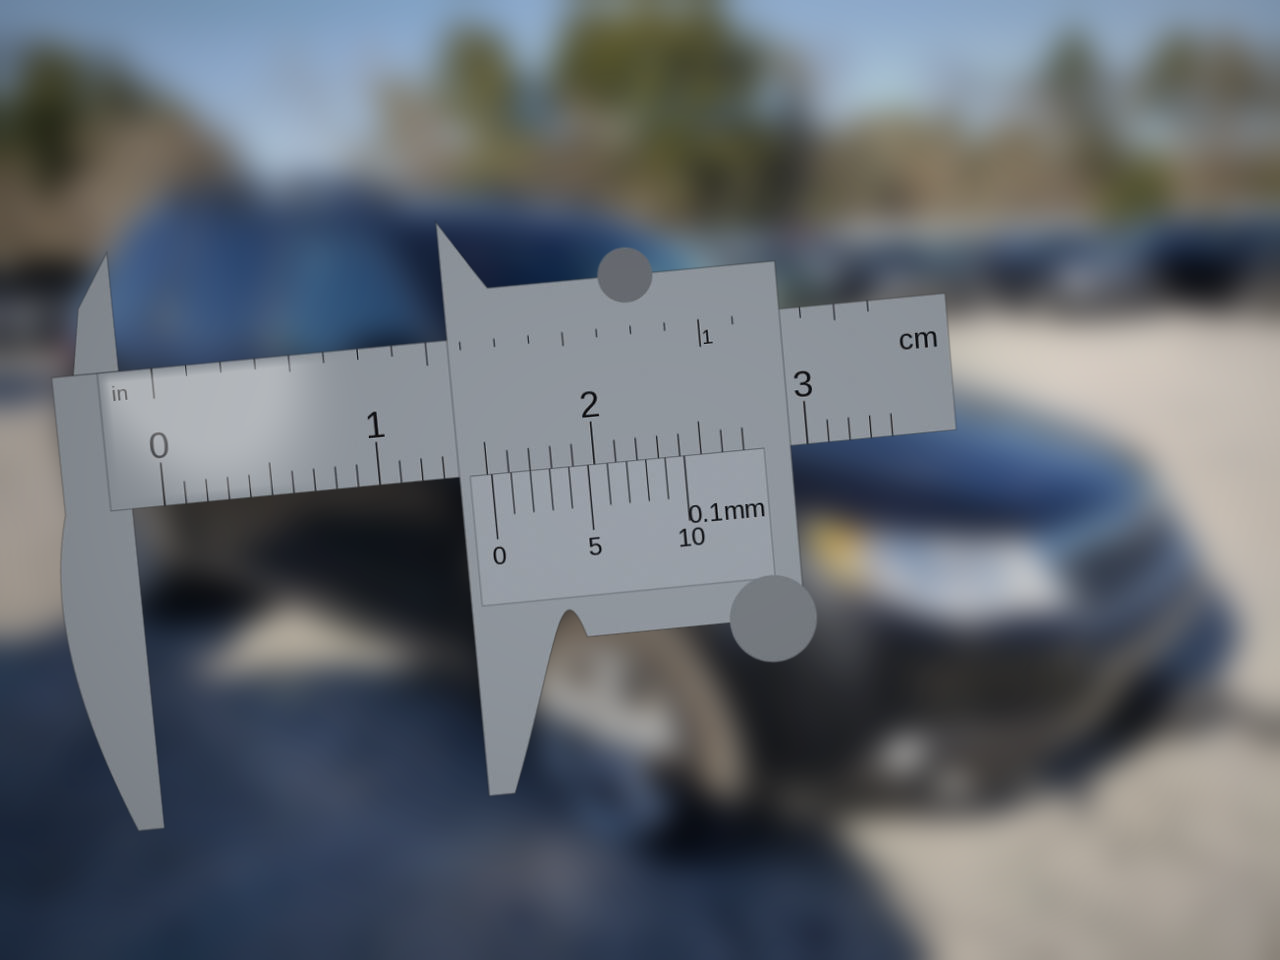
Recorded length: mm 15.2
